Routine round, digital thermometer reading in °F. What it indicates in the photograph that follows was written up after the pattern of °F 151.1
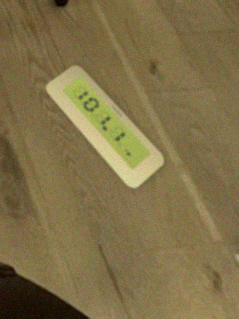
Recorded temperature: °F 101.1
